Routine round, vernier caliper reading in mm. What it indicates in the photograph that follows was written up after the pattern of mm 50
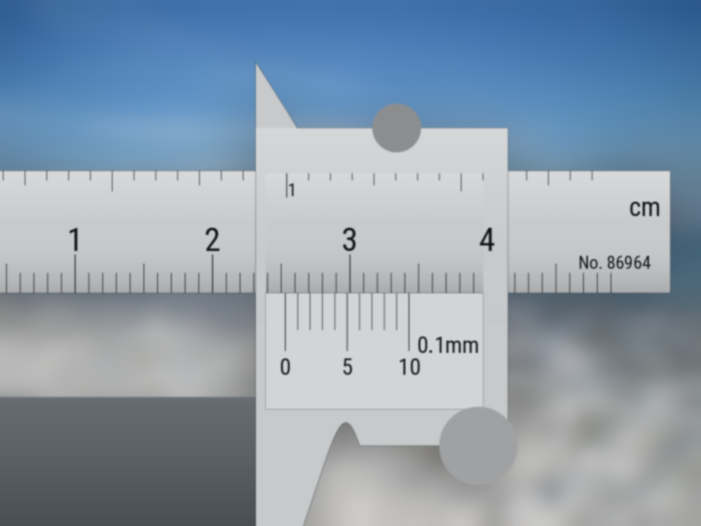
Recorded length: mm 25.3
